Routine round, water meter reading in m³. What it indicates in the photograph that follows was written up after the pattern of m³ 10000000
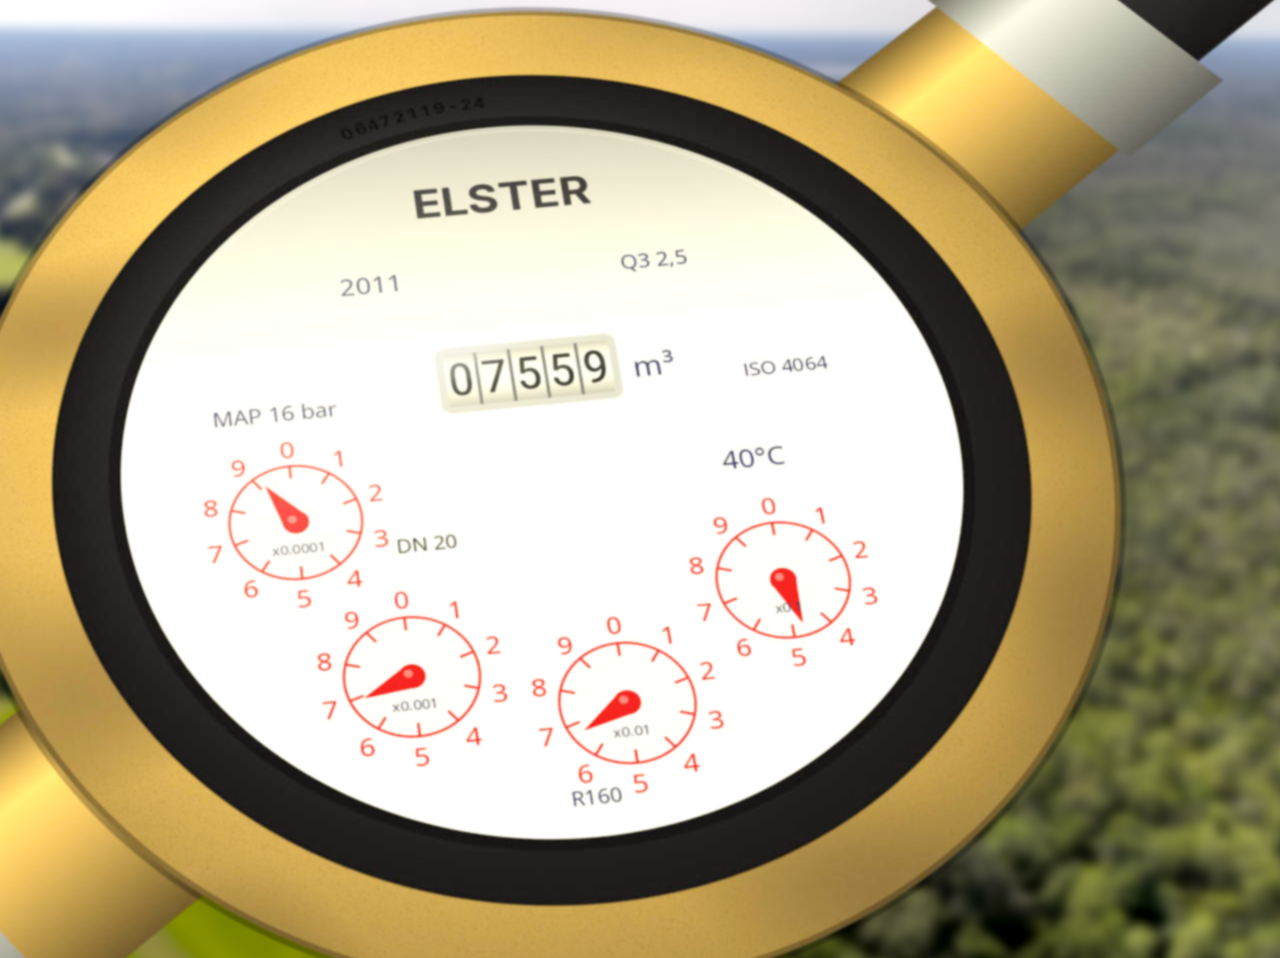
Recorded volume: m³ 7559.4669
